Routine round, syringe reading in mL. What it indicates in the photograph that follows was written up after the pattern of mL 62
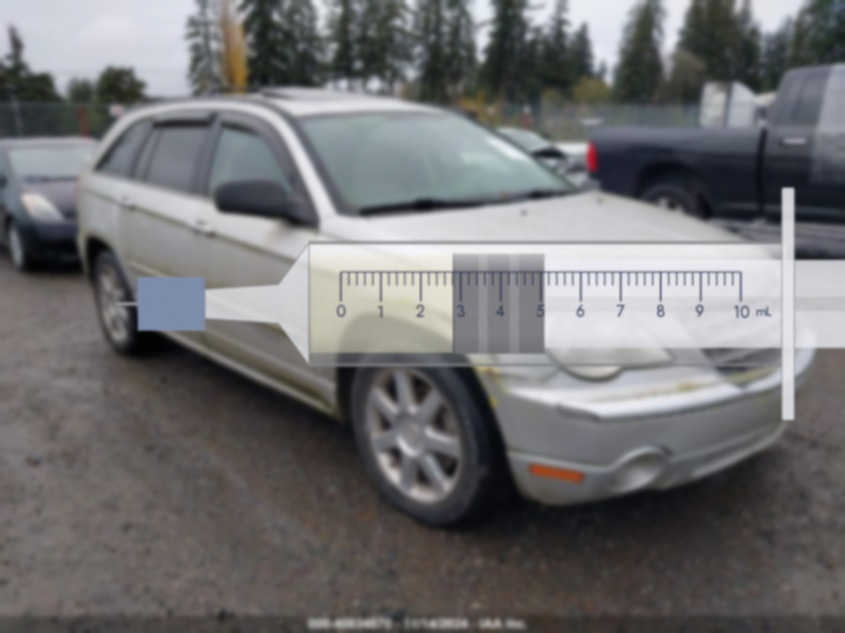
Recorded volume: mL 2.8
